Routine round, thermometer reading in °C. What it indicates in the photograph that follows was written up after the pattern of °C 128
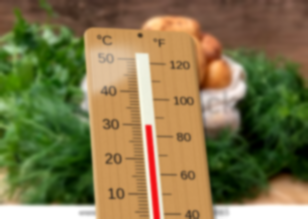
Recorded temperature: °C 30
